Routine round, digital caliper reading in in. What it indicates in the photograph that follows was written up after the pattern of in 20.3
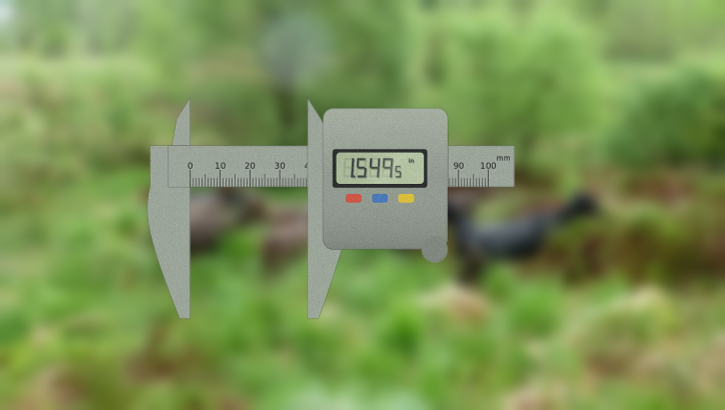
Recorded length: in 1.5495
